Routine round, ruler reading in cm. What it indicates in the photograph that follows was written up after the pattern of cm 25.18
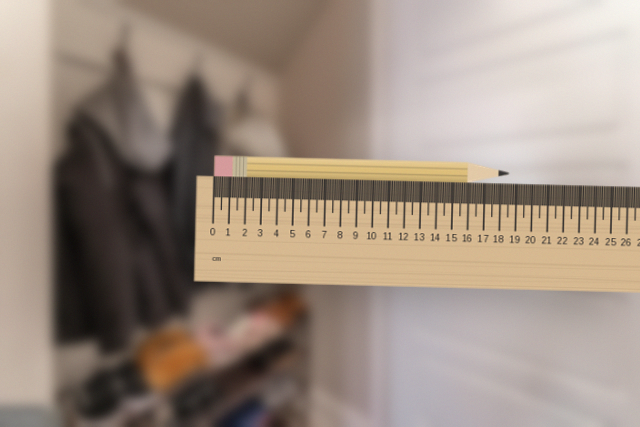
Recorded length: cm 18.5
